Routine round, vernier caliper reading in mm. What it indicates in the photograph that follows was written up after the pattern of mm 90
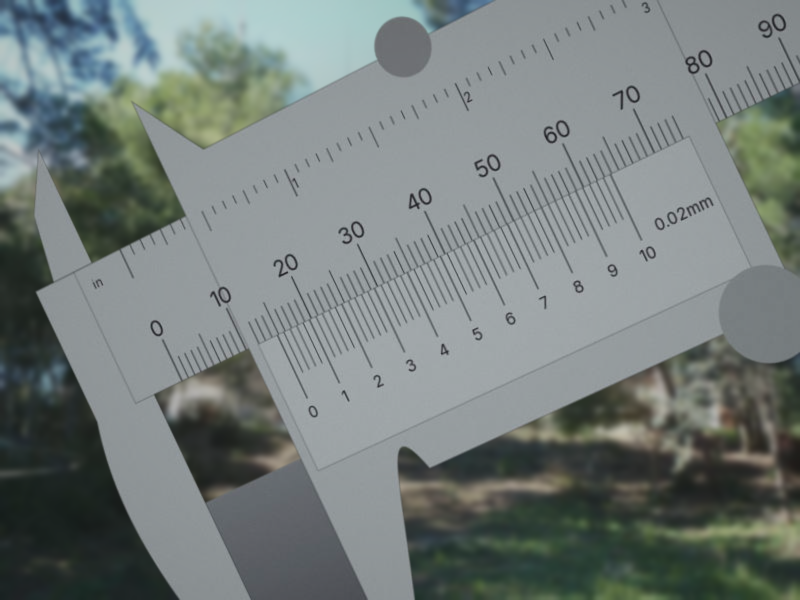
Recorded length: mm 14.8
